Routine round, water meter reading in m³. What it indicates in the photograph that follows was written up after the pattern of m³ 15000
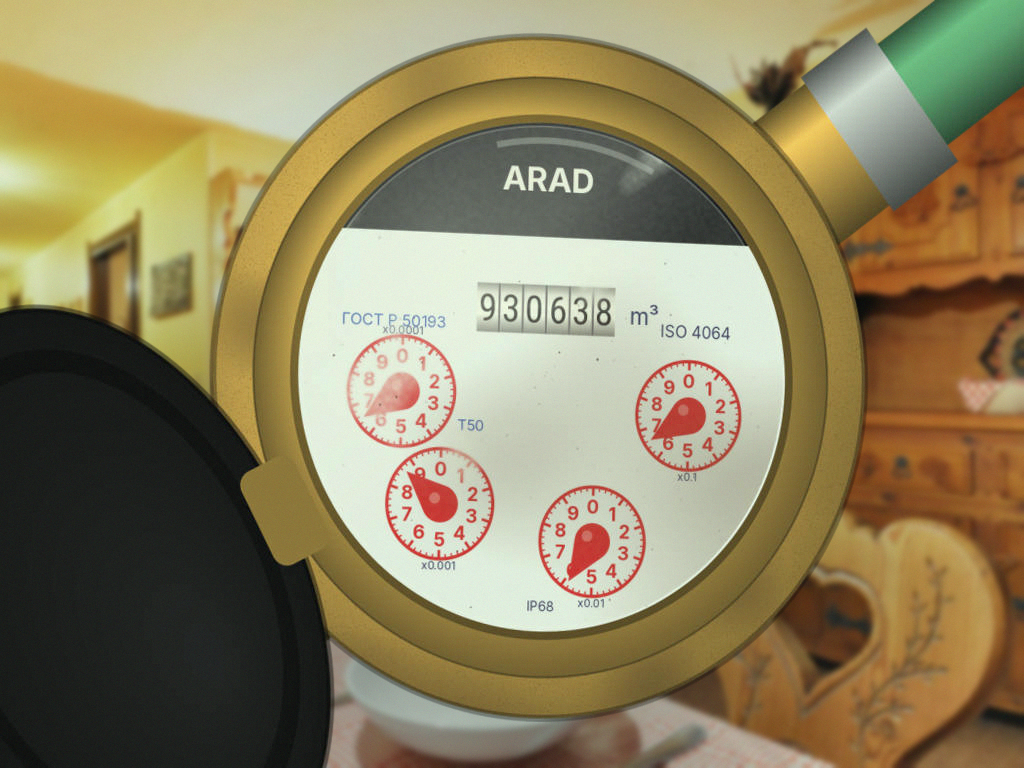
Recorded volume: m³ 930638.6586
